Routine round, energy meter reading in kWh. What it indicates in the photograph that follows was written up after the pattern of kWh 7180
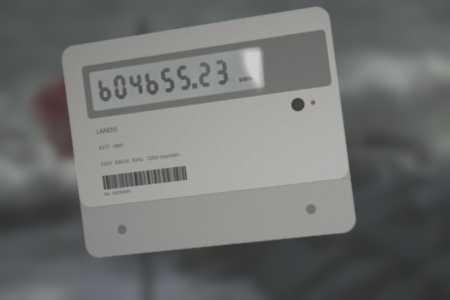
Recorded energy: kWh 604655.23
